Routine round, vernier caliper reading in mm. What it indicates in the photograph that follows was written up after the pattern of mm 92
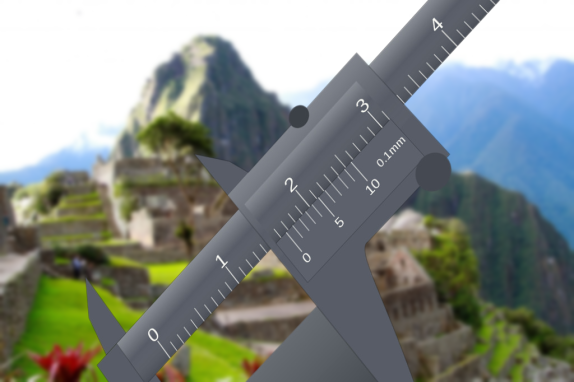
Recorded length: mm 16.7
